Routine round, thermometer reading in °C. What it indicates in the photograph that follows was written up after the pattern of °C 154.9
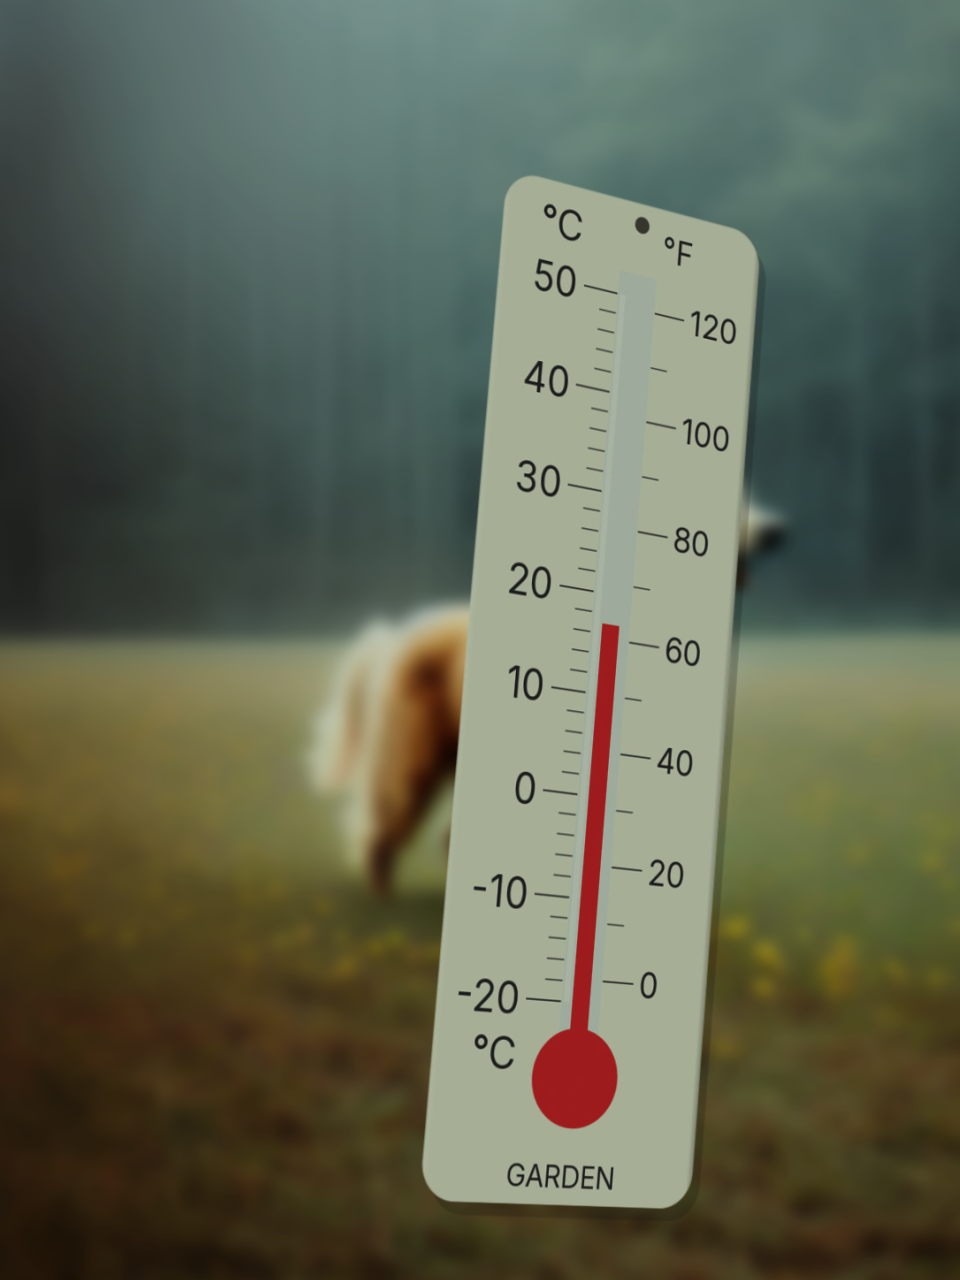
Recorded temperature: °C 17
